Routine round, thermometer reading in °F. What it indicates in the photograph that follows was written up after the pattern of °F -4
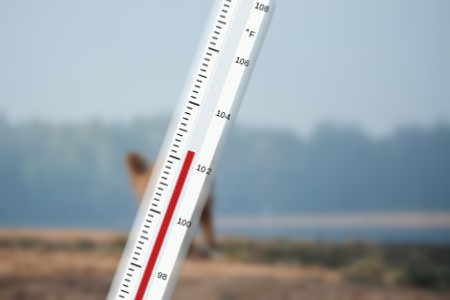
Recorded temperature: °F 102.4
